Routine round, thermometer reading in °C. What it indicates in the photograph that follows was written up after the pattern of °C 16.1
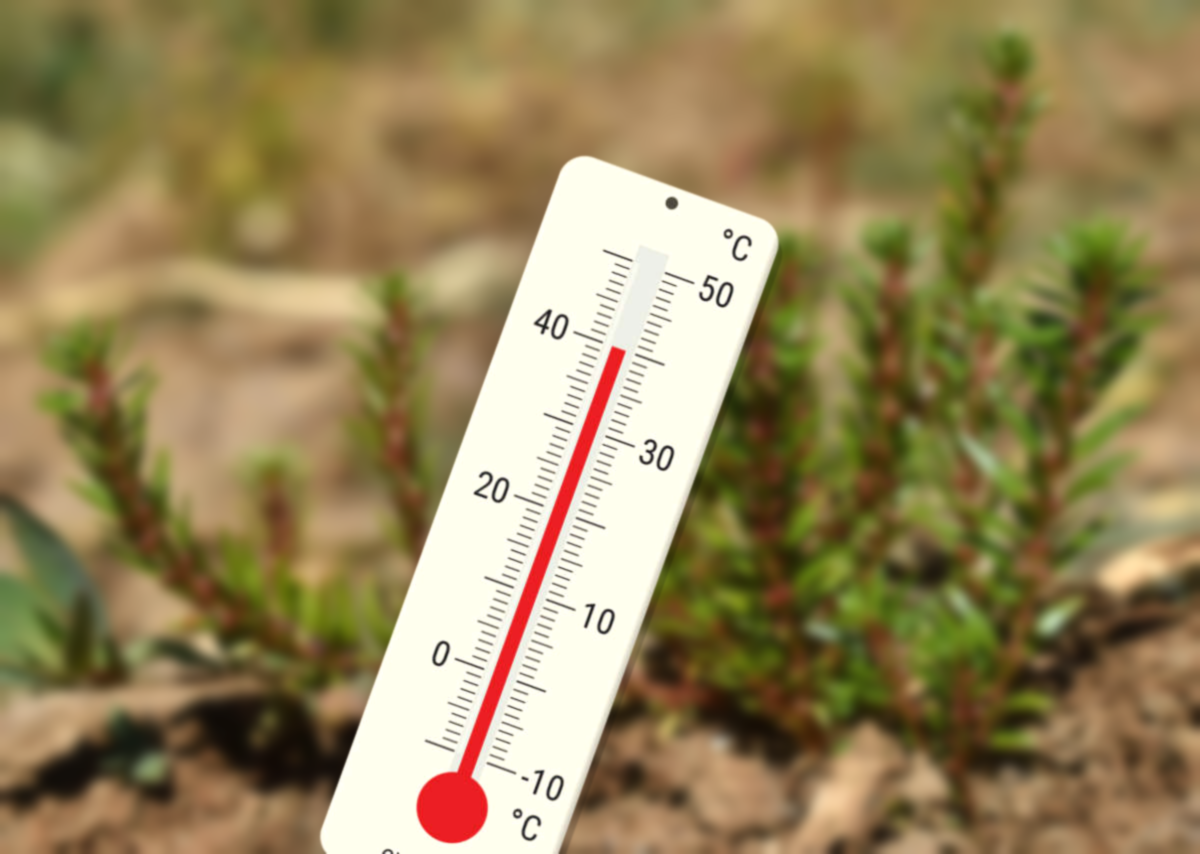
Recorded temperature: °C 40
